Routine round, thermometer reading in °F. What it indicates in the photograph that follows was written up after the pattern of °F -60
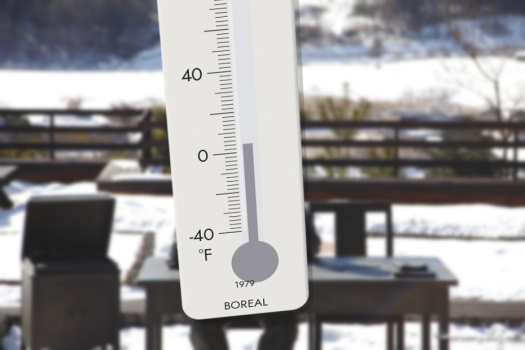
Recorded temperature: °F 4
